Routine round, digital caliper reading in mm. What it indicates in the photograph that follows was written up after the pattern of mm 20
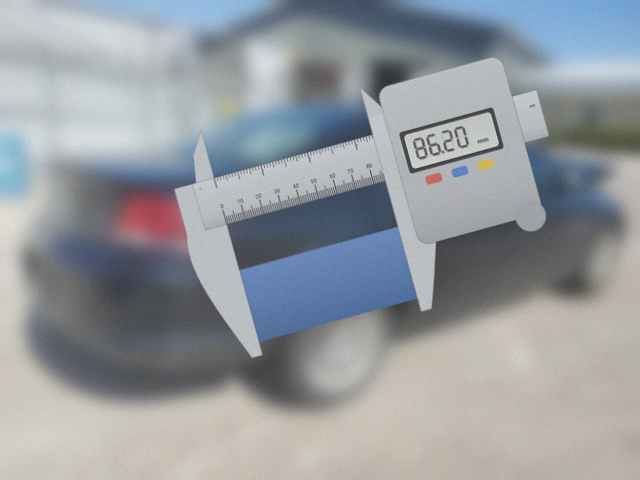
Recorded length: mm 86.20
